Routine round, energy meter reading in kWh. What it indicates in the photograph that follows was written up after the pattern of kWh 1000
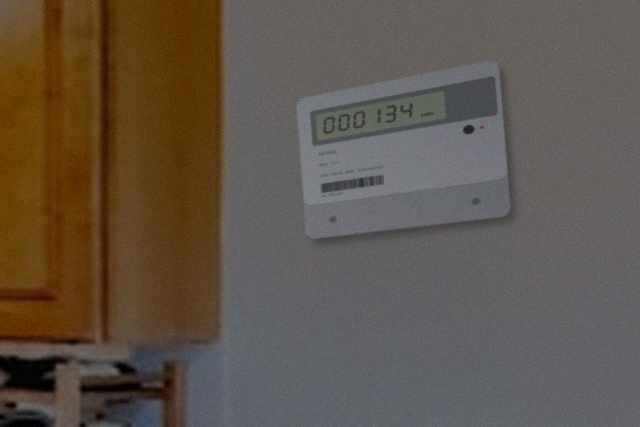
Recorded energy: kWh 134
